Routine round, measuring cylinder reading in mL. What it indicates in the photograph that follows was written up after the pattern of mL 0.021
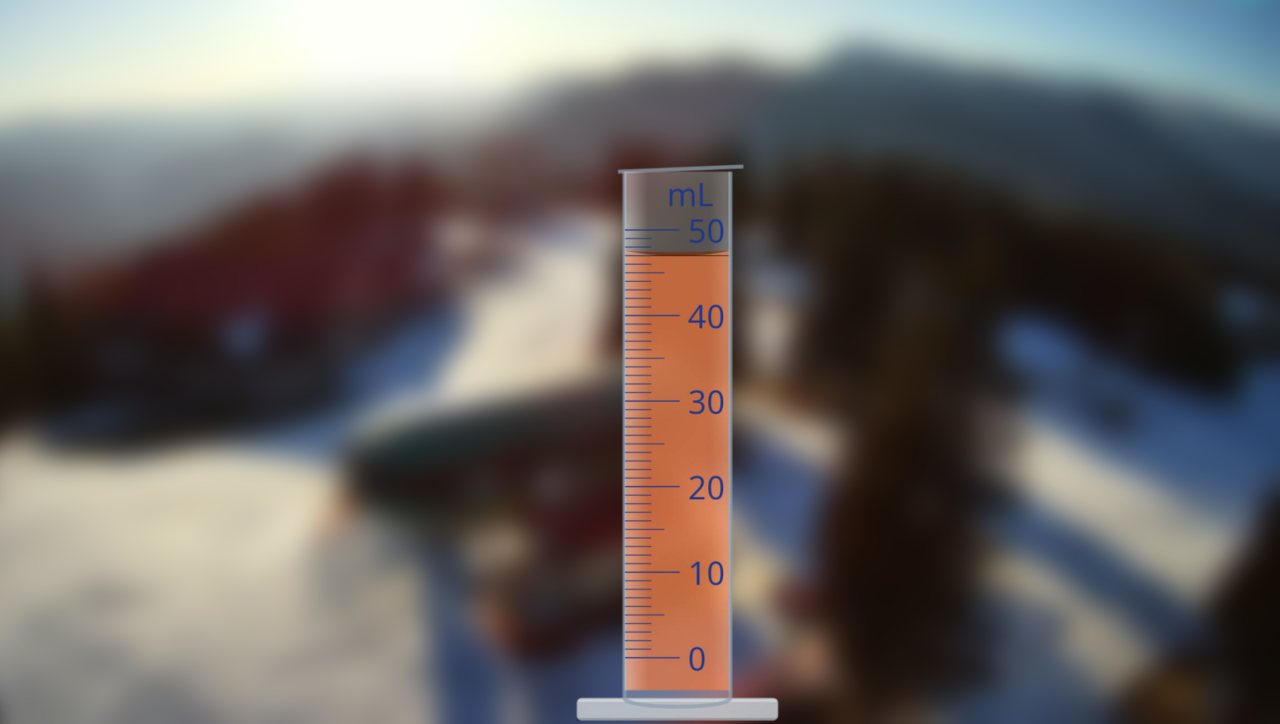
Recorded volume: mL 47
